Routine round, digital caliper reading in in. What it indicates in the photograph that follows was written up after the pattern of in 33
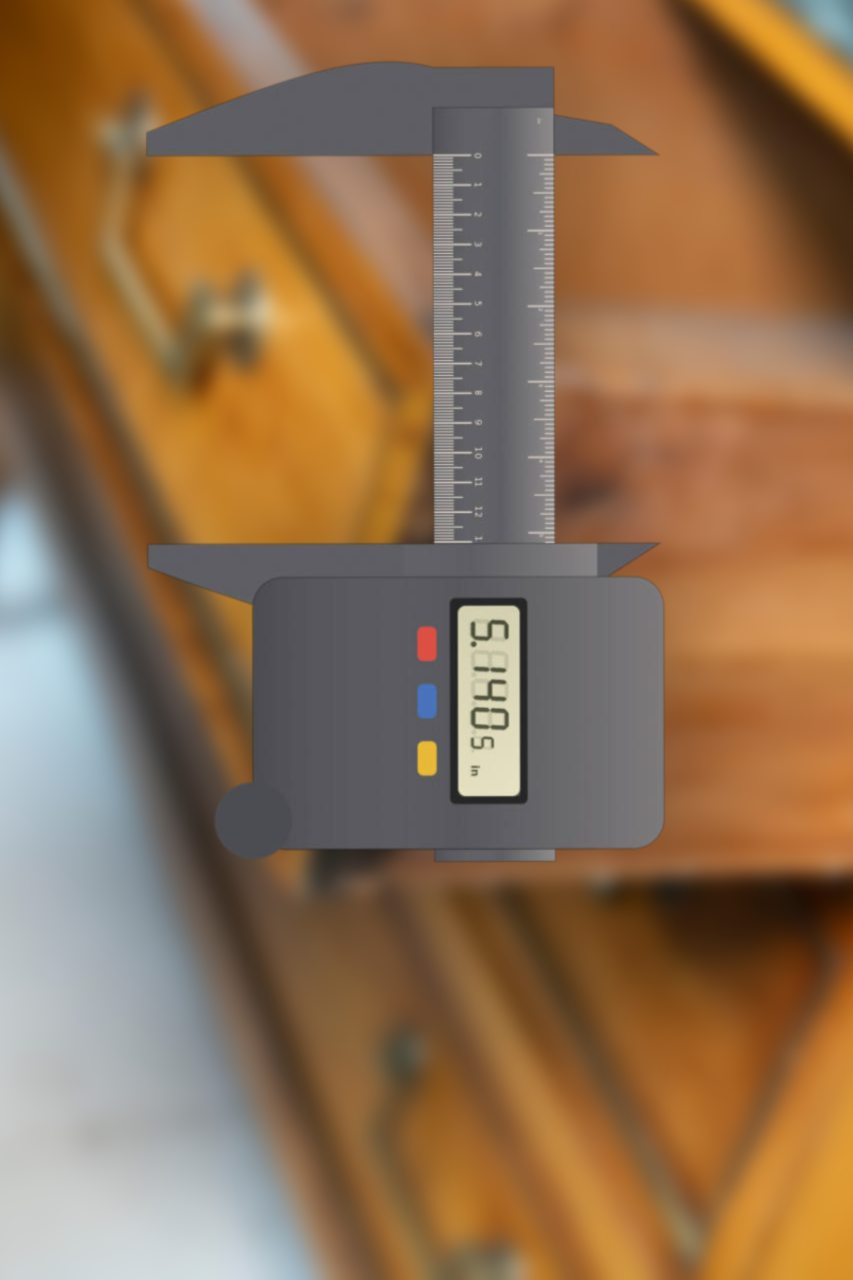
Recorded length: in 5.1405
